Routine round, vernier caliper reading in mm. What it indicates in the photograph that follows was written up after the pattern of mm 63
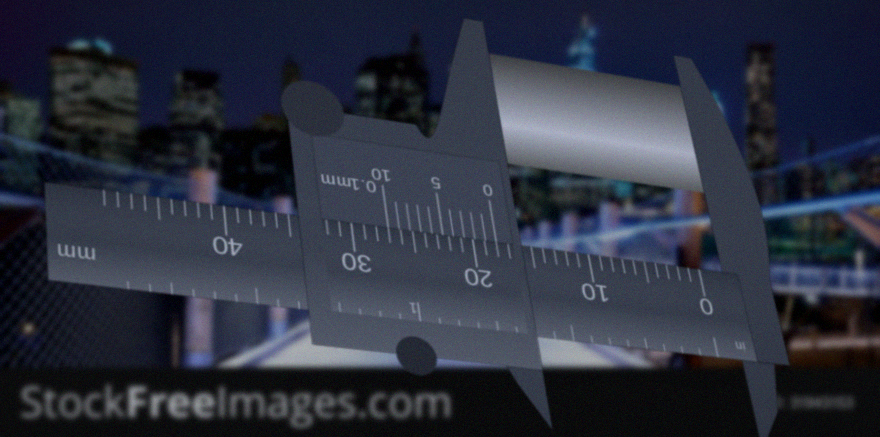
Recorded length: mm 18.0
